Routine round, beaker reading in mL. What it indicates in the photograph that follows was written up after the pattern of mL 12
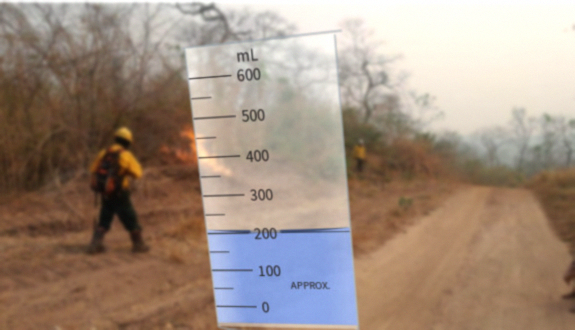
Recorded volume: mL 200
